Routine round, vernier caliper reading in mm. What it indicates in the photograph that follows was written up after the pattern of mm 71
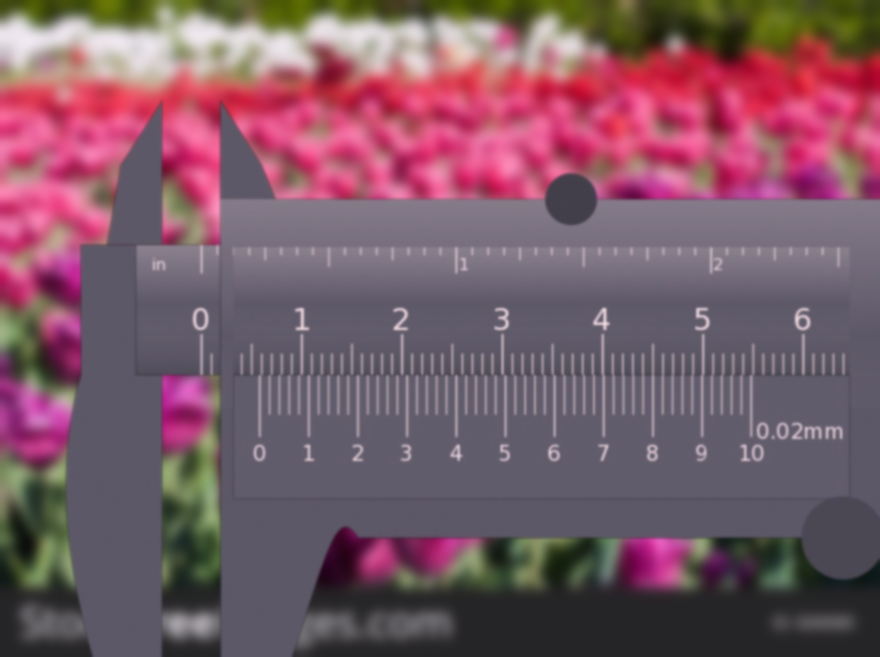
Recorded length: mm 5.8
